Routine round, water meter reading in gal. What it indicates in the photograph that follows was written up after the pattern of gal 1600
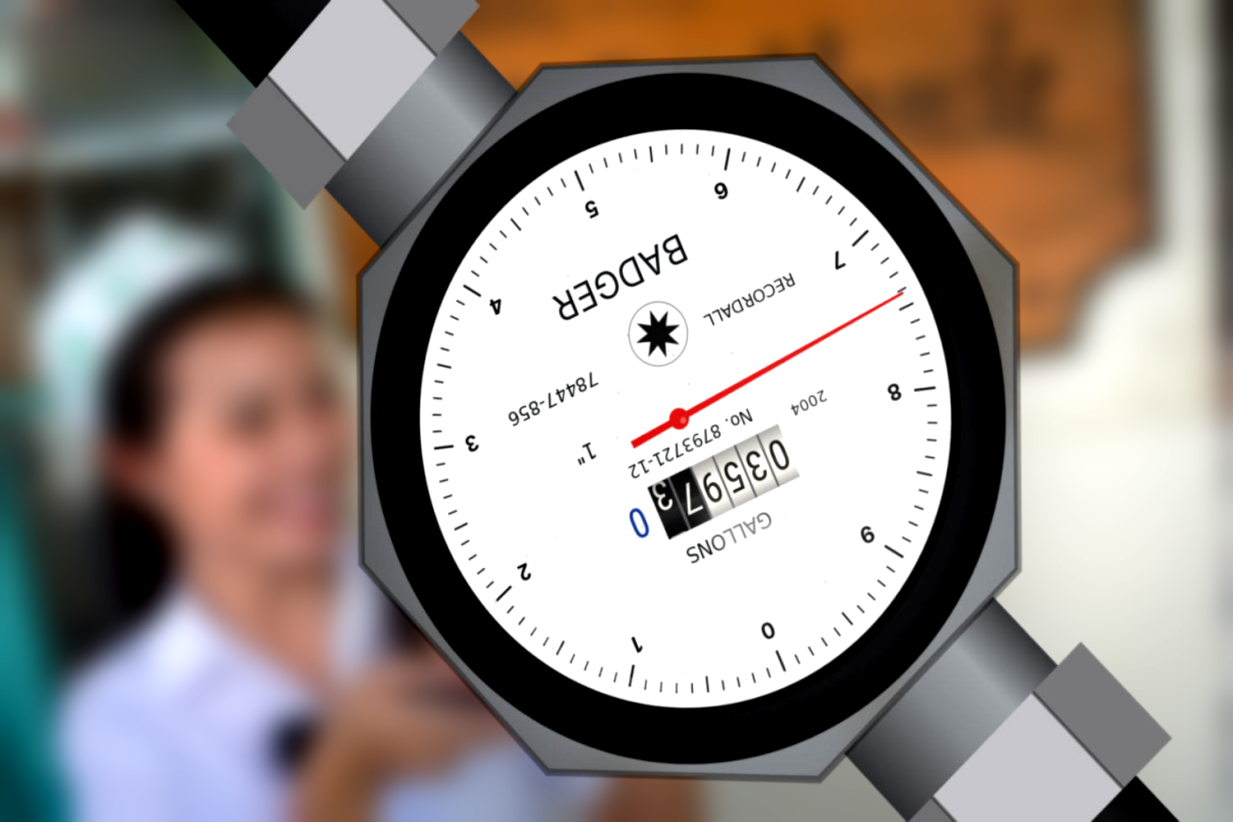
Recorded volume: gal 359727.4
